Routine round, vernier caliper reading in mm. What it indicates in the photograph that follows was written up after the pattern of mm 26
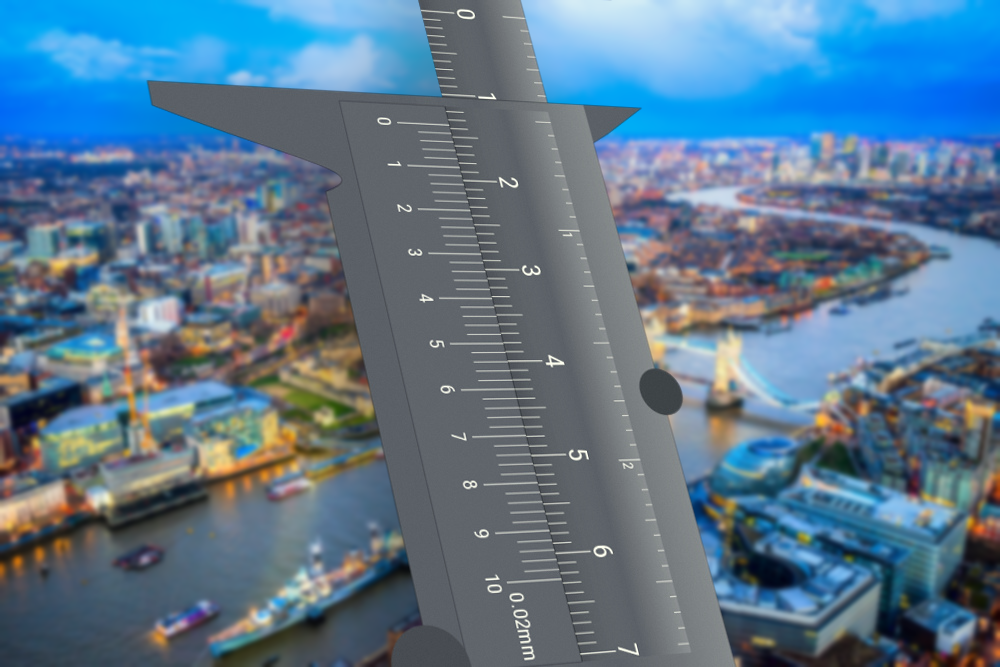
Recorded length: mm 13.6
